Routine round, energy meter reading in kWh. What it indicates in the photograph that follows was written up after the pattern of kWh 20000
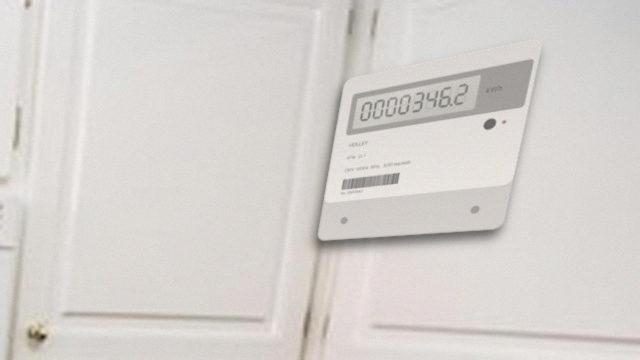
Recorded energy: kWh 346.2
